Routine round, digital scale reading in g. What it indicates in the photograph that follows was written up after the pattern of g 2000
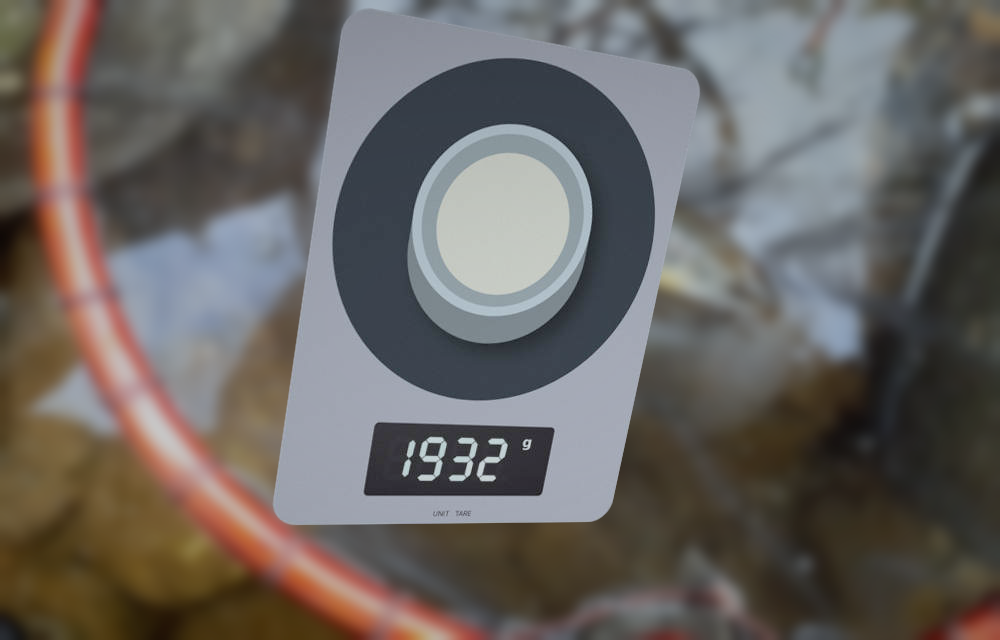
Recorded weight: g 1932
